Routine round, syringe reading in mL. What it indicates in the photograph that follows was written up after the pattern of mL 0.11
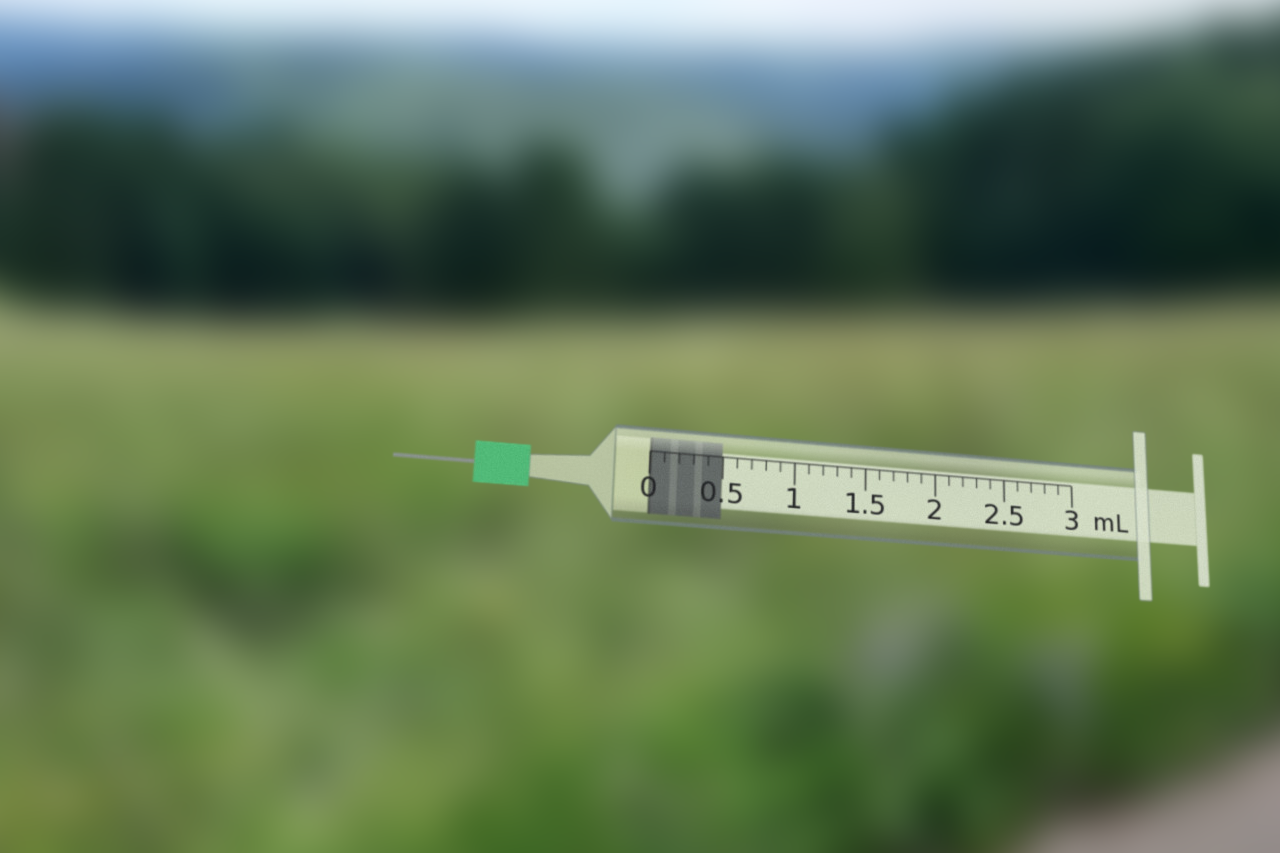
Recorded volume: mL 0
